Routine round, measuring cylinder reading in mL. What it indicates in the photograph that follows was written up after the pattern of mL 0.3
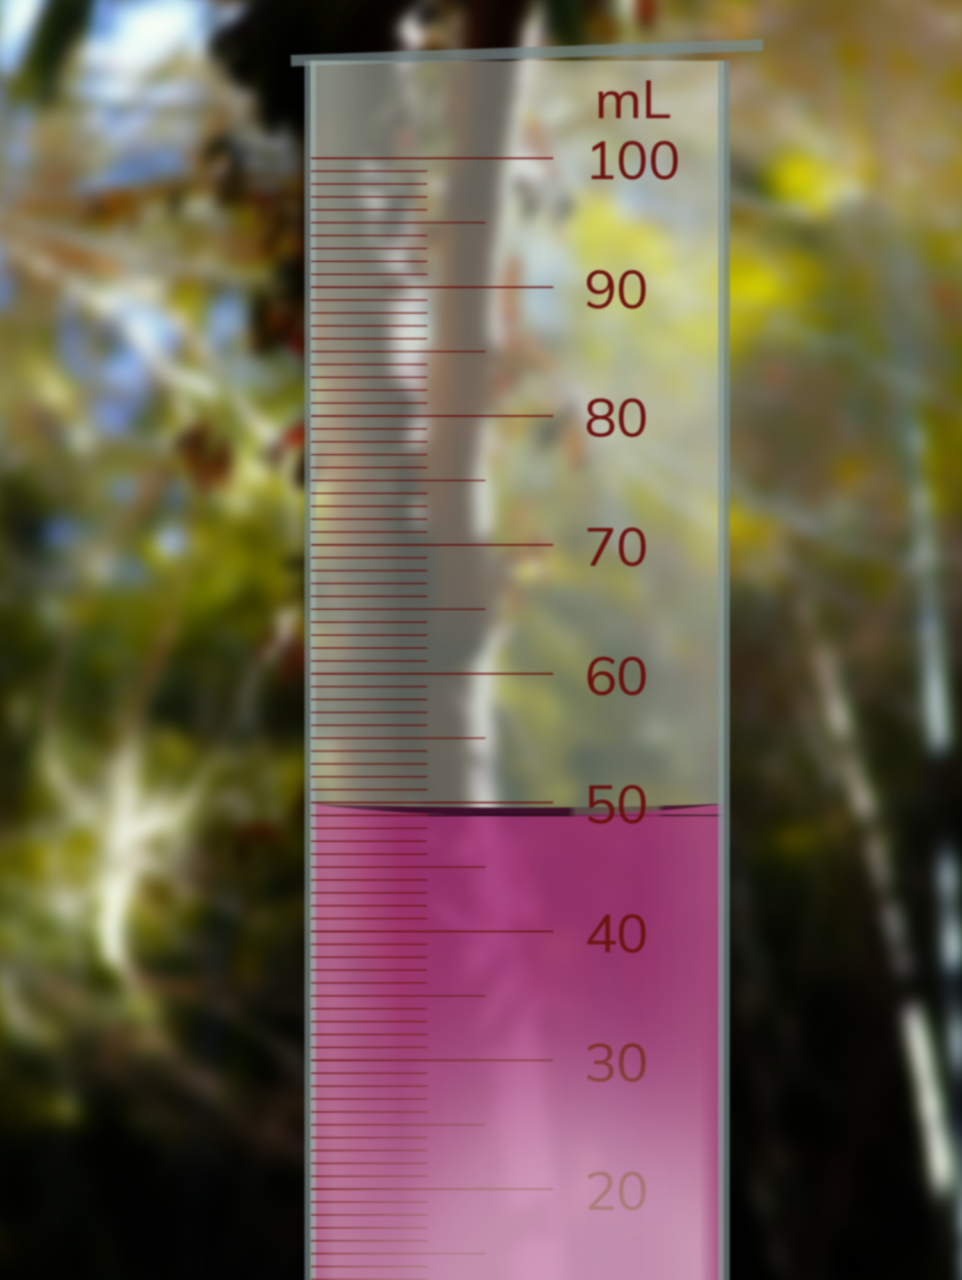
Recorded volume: mL 49
